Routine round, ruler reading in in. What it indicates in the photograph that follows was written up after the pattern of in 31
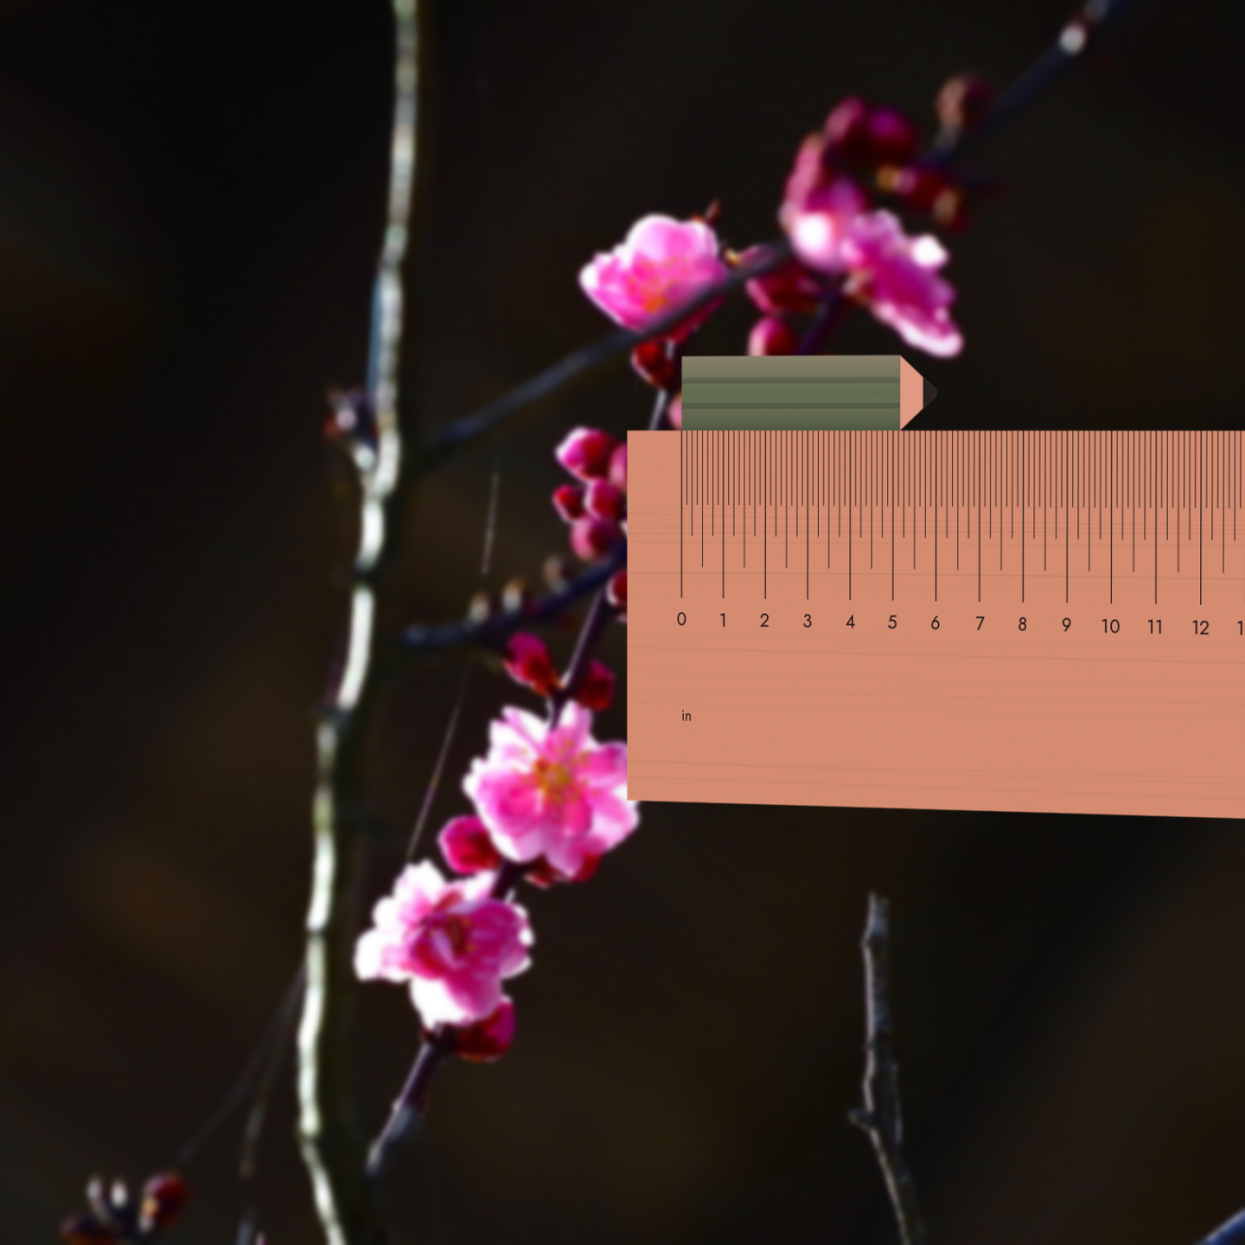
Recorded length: in 6
